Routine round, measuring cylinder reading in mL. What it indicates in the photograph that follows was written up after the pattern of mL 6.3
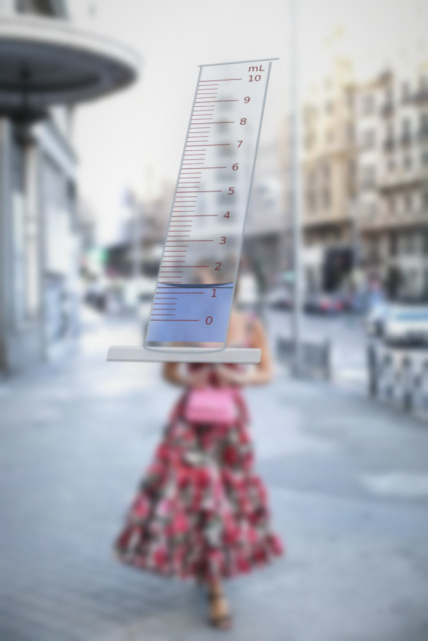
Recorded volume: mL 1.2
